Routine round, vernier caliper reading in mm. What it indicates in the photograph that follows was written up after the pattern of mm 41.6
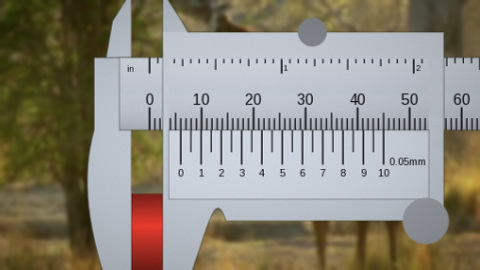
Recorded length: mm 6.0
